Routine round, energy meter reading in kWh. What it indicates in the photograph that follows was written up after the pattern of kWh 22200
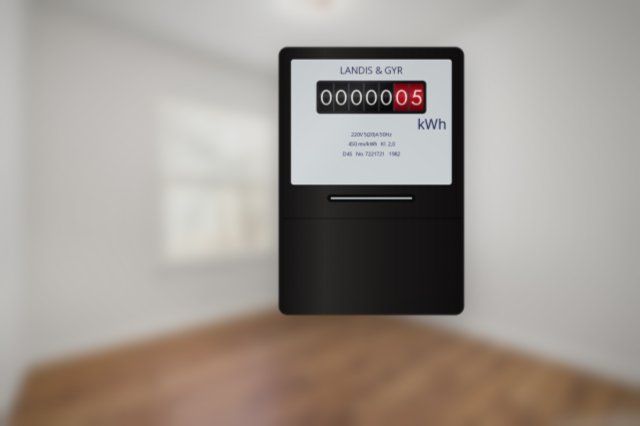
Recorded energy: kWh 0.05
